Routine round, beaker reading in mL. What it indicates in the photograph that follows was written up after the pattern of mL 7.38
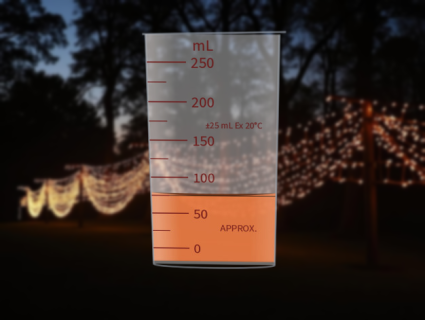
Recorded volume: mL 75
